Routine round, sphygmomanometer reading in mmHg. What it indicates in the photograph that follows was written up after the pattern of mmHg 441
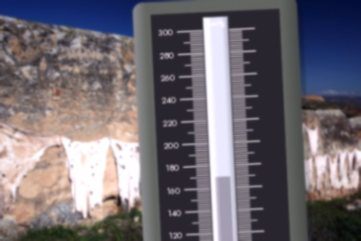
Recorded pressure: mmHg 170
